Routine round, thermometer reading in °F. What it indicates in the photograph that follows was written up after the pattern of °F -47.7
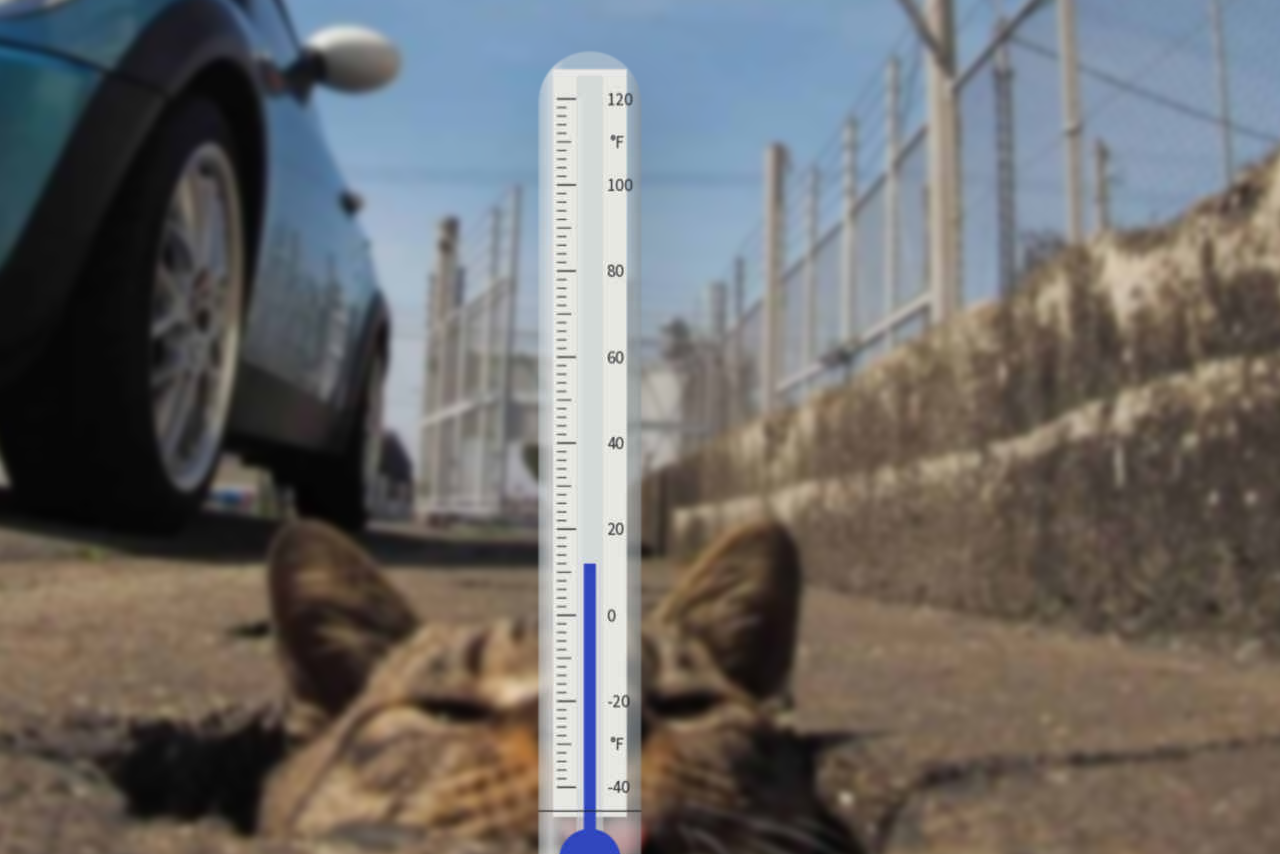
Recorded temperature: °F 12
